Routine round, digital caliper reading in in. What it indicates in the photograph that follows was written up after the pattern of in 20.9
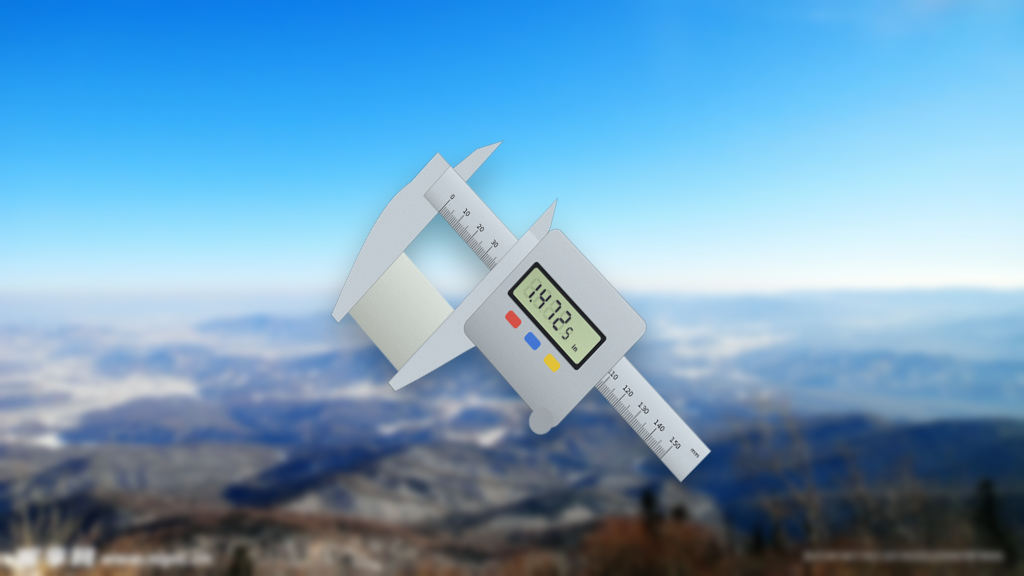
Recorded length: in 1.4725
